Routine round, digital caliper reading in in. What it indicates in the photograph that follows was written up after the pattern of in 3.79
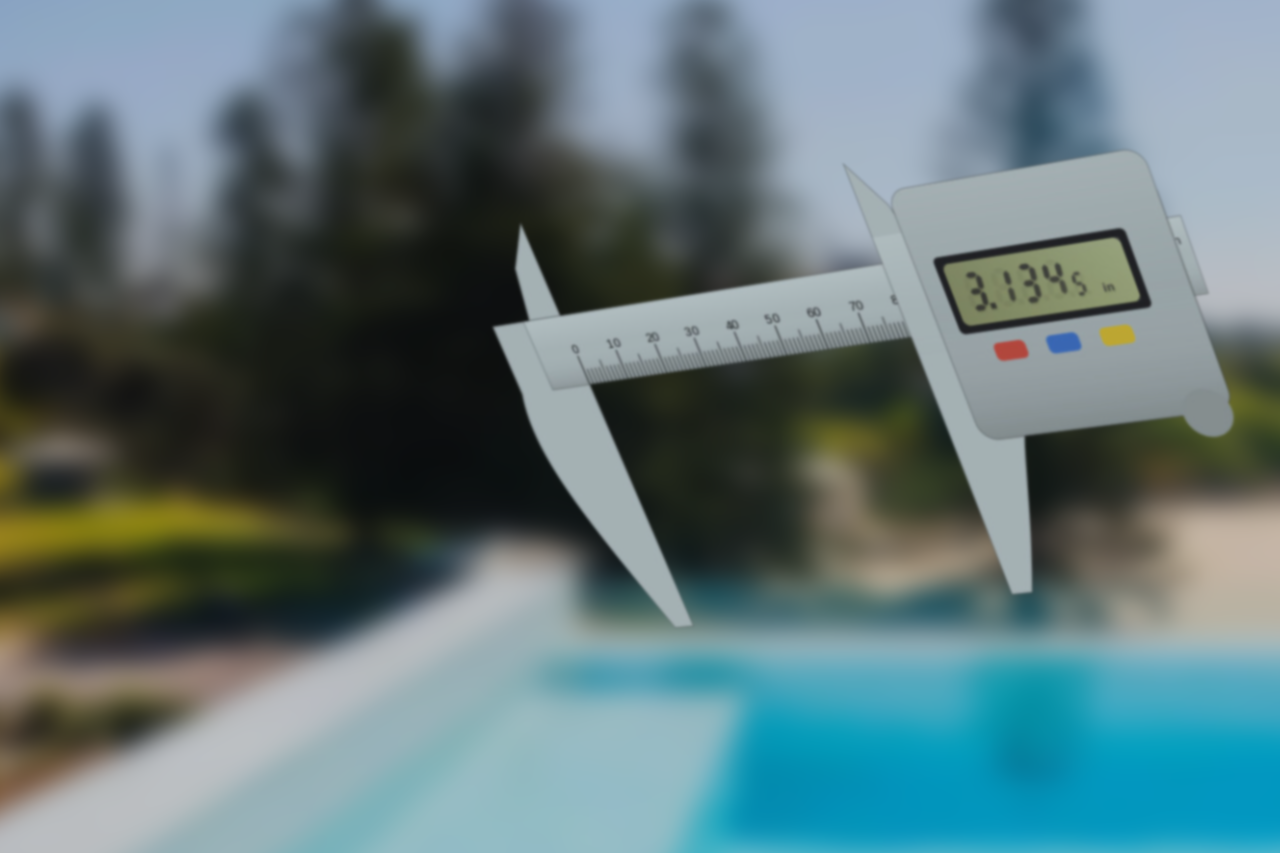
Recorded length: in 3.1345
